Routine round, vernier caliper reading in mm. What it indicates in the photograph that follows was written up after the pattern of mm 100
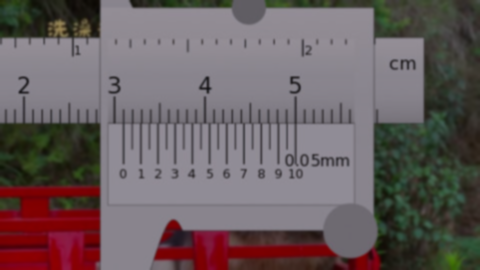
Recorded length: mm 31.0
